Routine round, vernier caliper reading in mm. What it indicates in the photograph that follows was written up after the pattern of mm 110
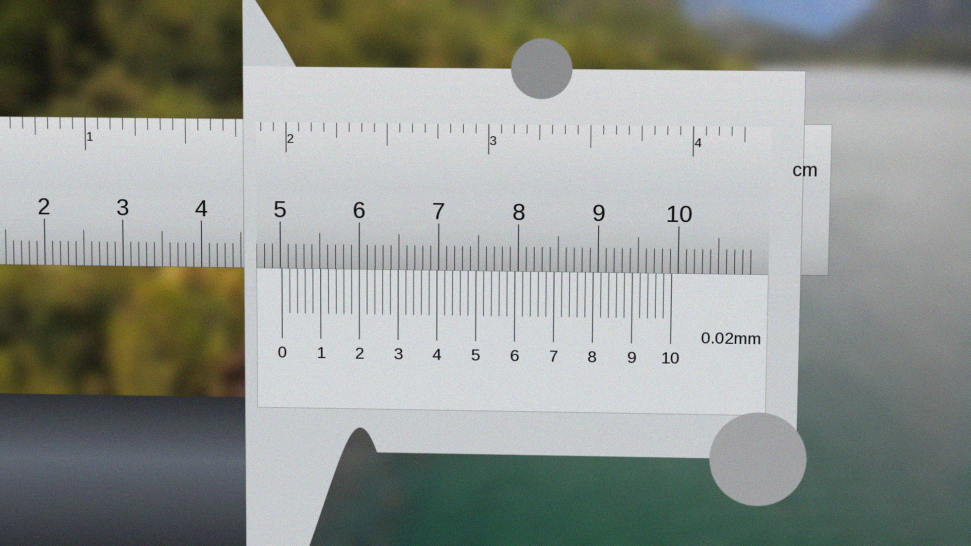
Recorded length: mm 50.2
